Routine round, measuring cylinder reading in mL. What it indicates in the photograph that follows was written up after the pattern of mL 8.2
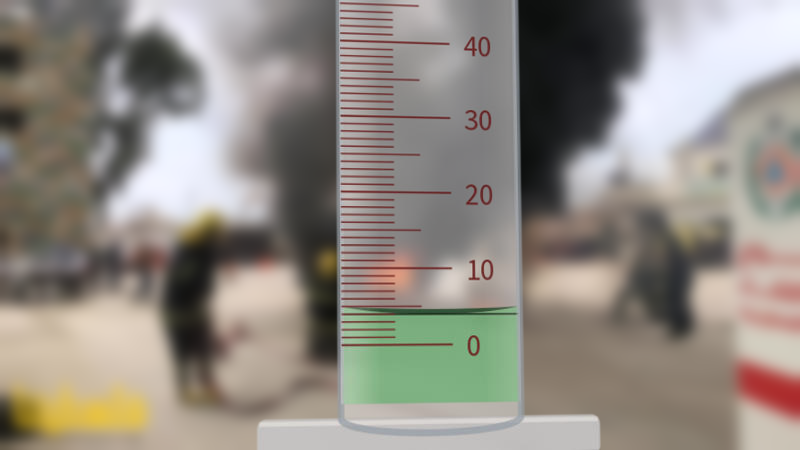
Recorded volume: mL 4
